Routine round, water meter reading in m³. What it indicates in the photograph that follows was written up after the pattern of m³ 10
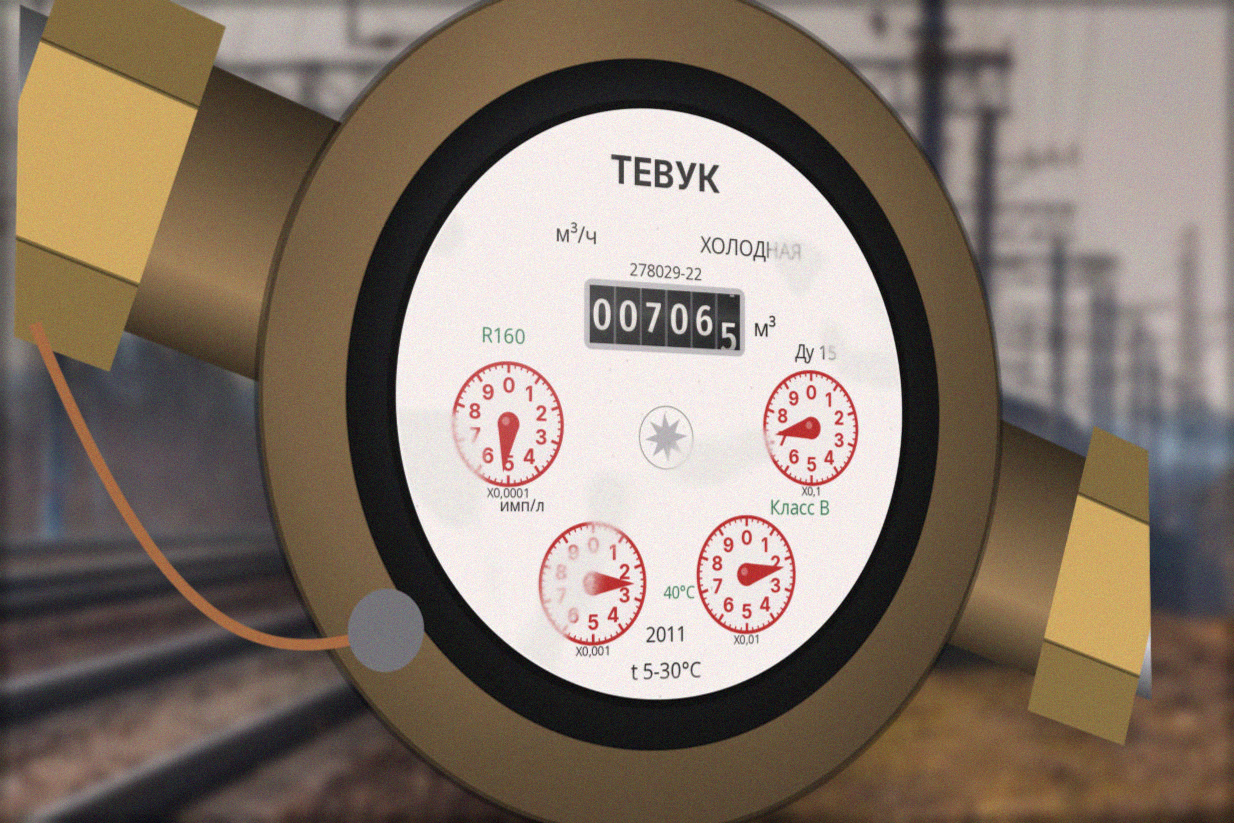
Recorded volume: m³ 7064.7225
